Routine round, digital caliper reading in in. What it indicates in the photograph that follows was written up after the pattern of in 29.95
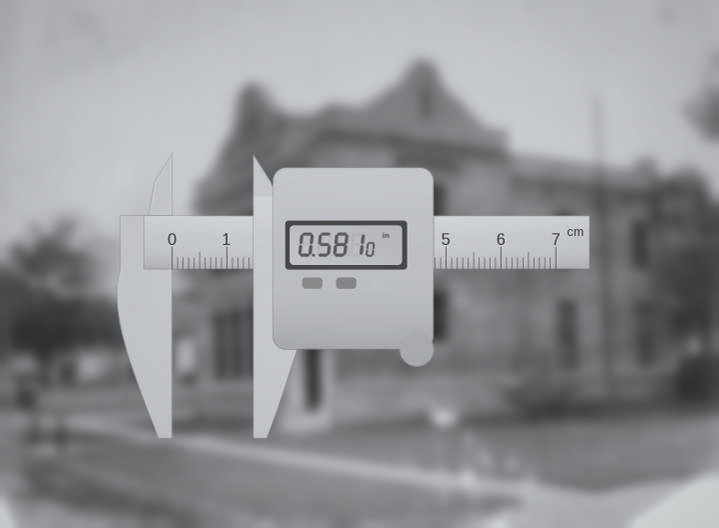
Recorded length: in 0.5810
